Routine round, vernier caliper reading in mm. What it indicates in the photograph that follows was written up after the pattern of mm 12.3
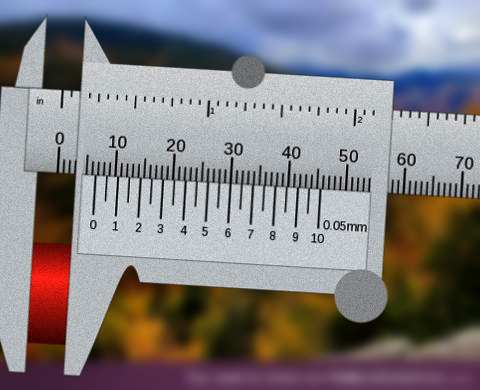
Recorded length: mm 6.6
